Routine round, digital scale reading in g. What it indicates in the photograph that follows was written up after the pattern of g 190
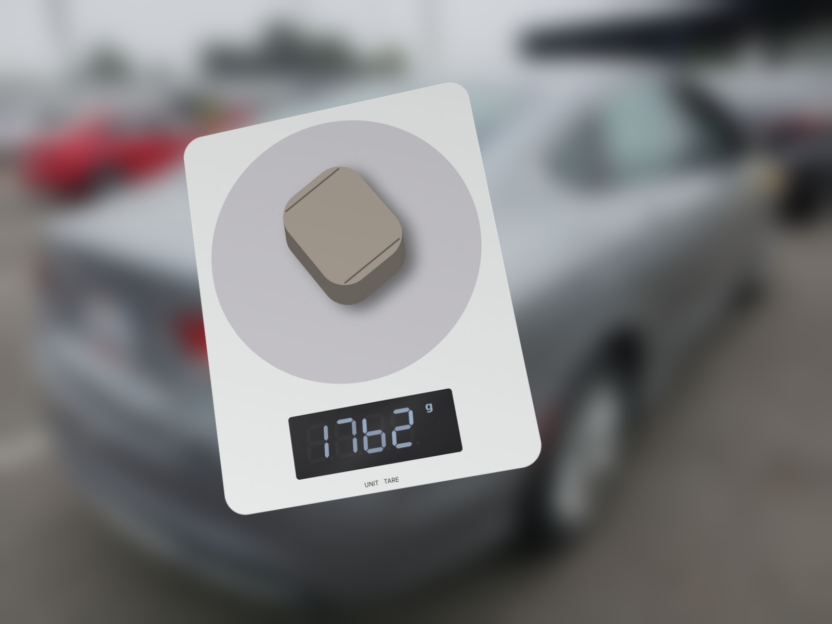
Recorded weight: g 1762
